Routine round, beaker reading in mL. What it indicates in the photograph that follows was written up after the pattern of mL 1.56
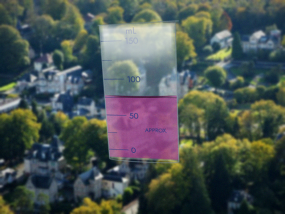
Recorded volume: mL 75
